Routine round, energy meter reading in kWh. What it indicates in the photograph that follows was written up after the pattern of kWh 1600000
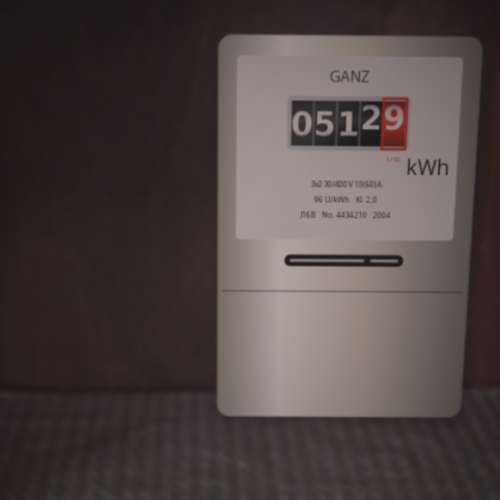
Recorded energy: kWh 512.9
